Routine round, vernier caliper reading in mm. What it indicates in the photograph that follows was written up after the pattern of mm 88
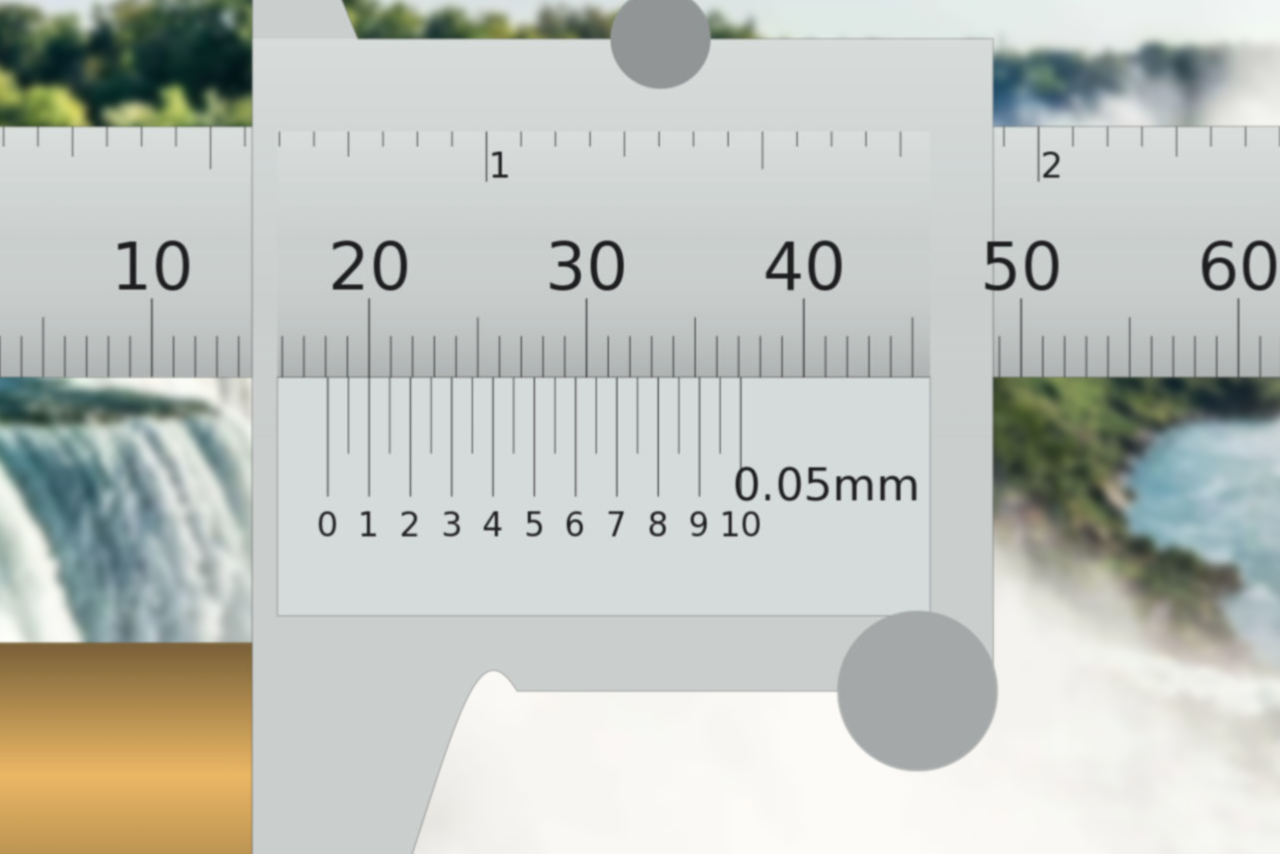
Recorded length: mm 18.1
